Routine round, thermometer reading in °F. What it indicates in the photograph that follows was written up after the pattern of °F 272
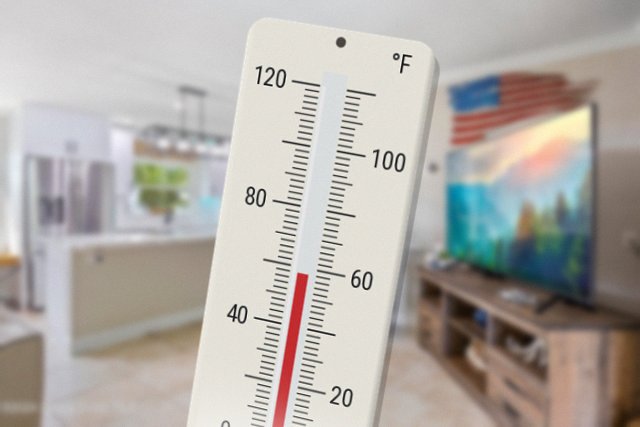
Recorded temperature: °F 58
